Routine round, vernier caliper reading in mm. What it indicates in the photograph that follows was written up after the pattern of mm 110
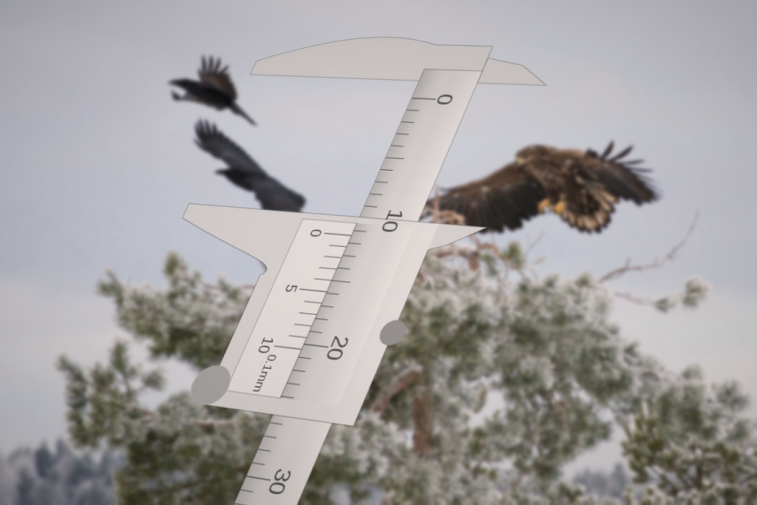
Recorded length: mm 11.4
